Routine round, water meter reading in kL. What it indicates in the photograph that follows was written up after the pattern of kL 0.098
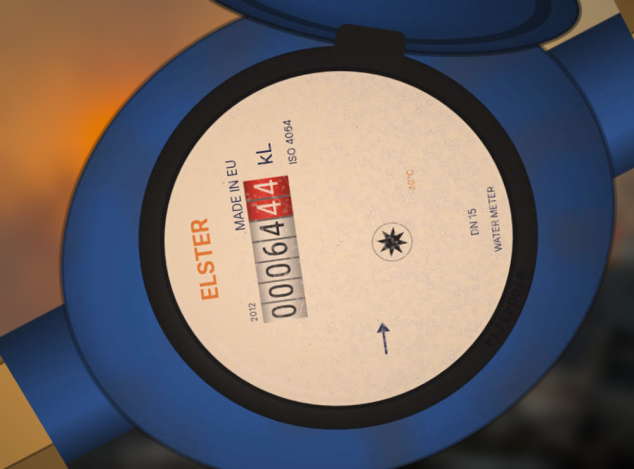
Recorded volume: kL 64.44
